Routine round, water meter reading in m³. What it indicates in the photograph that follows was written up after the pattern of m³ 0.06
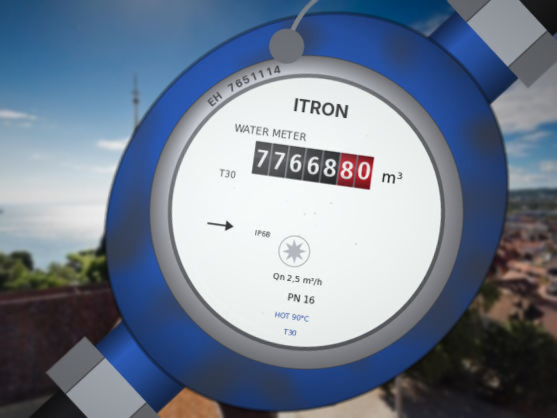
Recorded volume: m³ 77668.80
